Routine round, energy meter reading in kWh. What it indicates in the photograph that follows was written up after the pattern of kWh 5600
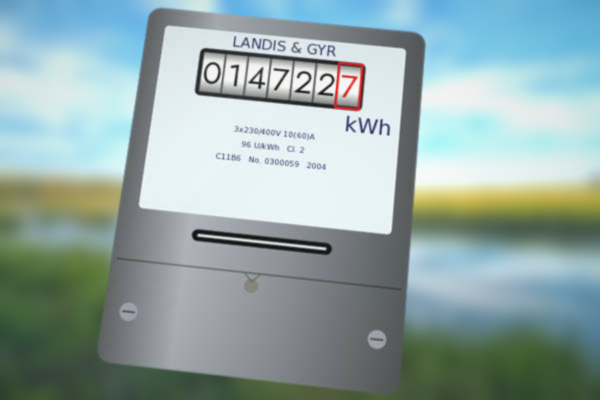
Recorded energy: kWh 14722.7
